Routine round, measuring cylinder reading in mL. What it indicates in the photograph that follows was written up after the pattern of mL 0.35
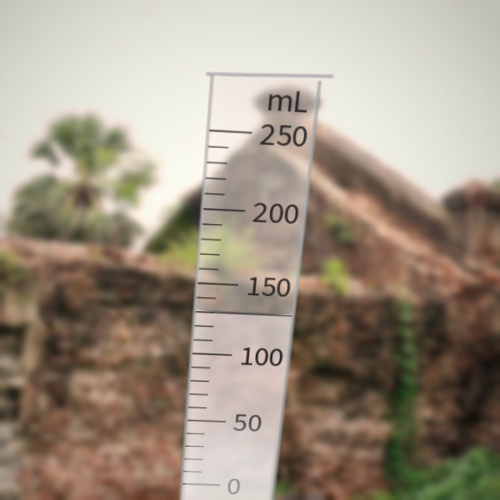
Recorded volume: mL 130
